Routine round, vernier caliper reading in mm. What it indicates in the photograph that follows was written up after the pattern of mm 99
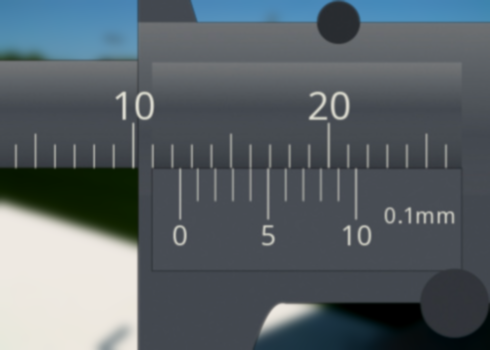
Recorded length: mm 12.4
